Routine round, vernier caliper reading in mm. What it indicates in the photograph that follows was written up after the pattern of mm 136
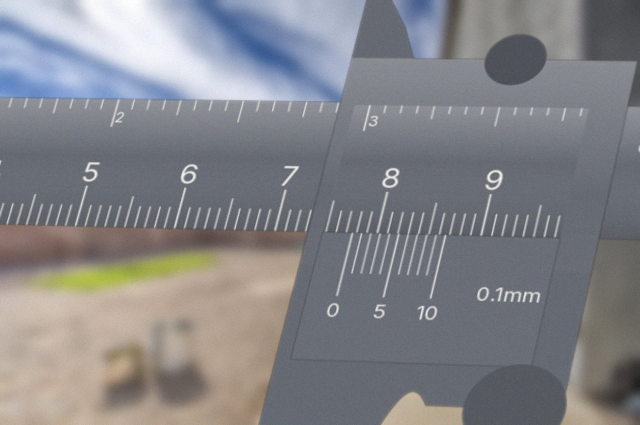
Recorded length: mm 77.6
